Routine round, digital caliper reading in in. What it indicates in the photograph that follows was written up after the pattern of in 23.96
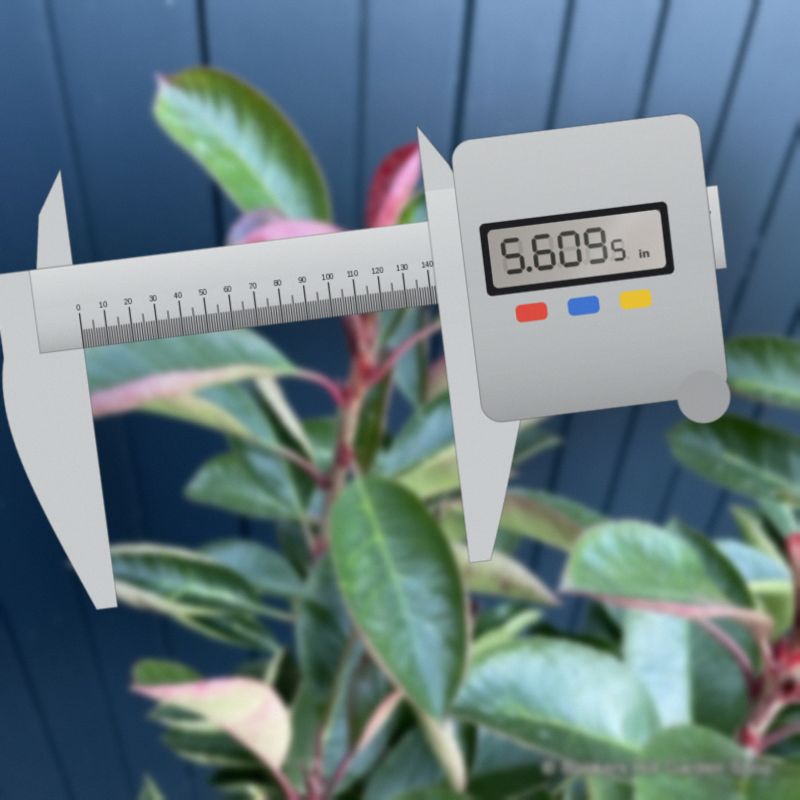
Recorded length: in 5.6095
